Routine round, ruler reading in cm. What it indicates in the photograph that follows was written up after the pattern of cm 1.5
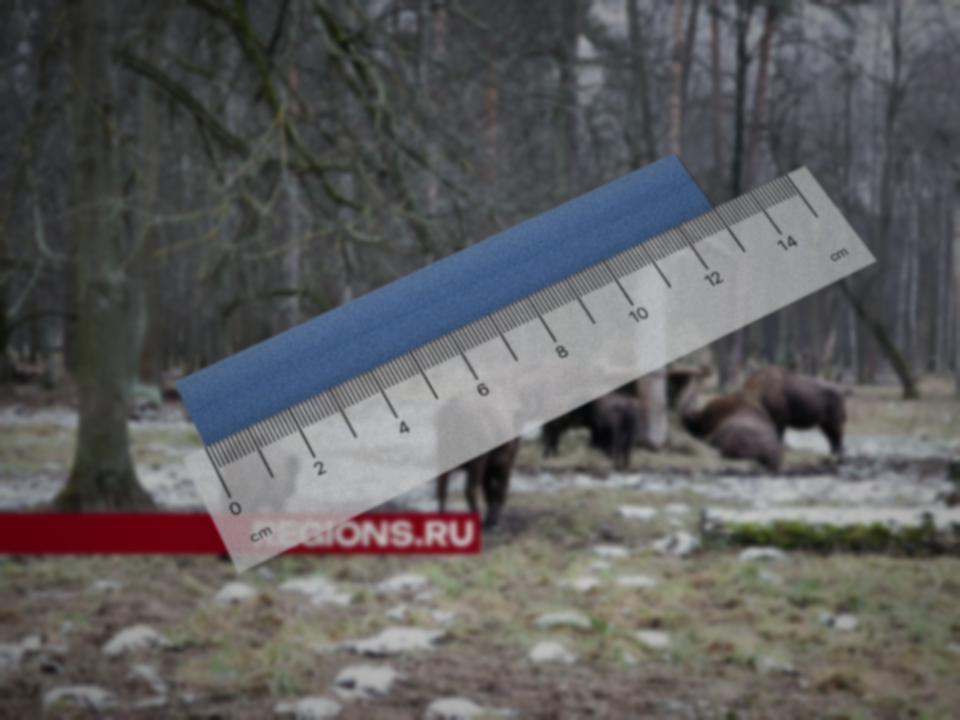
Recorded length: cm 13
